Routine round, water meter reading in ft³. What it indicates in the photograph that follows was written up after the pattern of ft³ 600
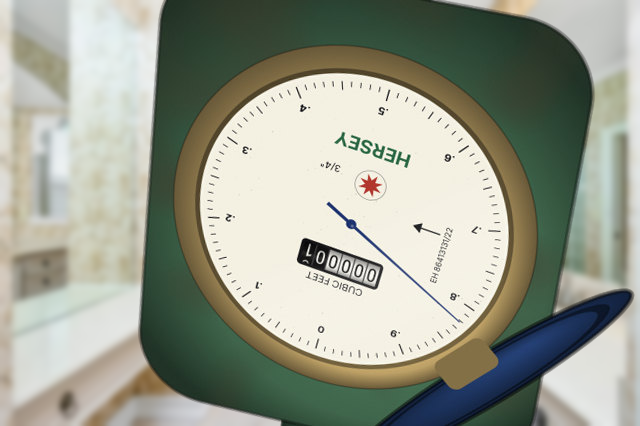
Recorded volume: ft³ 0.82
